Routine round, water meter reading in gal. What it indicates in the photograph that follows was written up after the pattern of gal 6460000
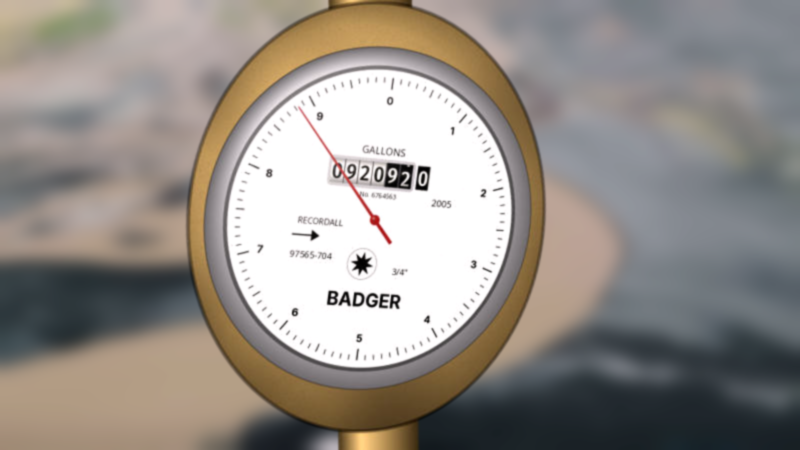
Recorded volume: gal 920918.8
